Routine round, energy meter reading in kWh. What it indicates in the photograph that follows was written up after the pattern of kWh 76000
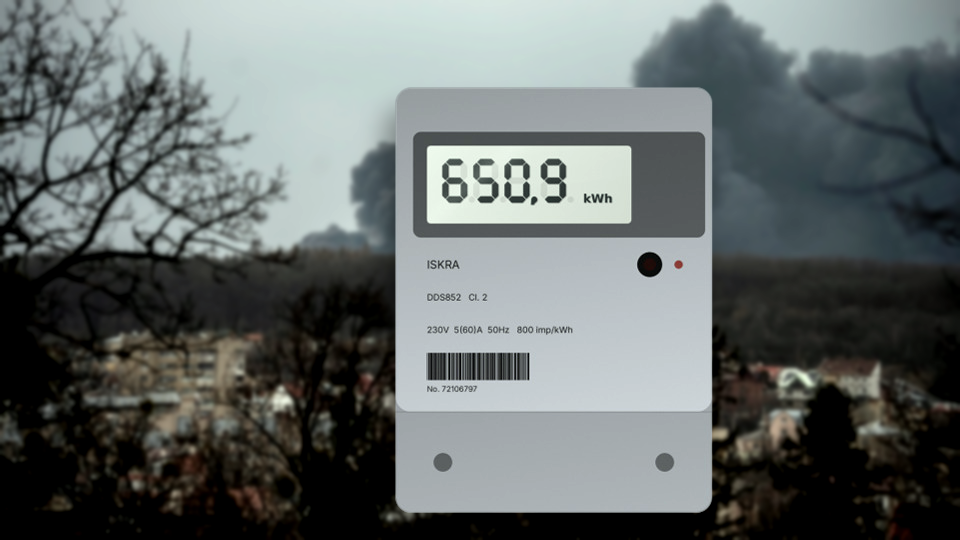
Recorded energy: kWh 650.9
